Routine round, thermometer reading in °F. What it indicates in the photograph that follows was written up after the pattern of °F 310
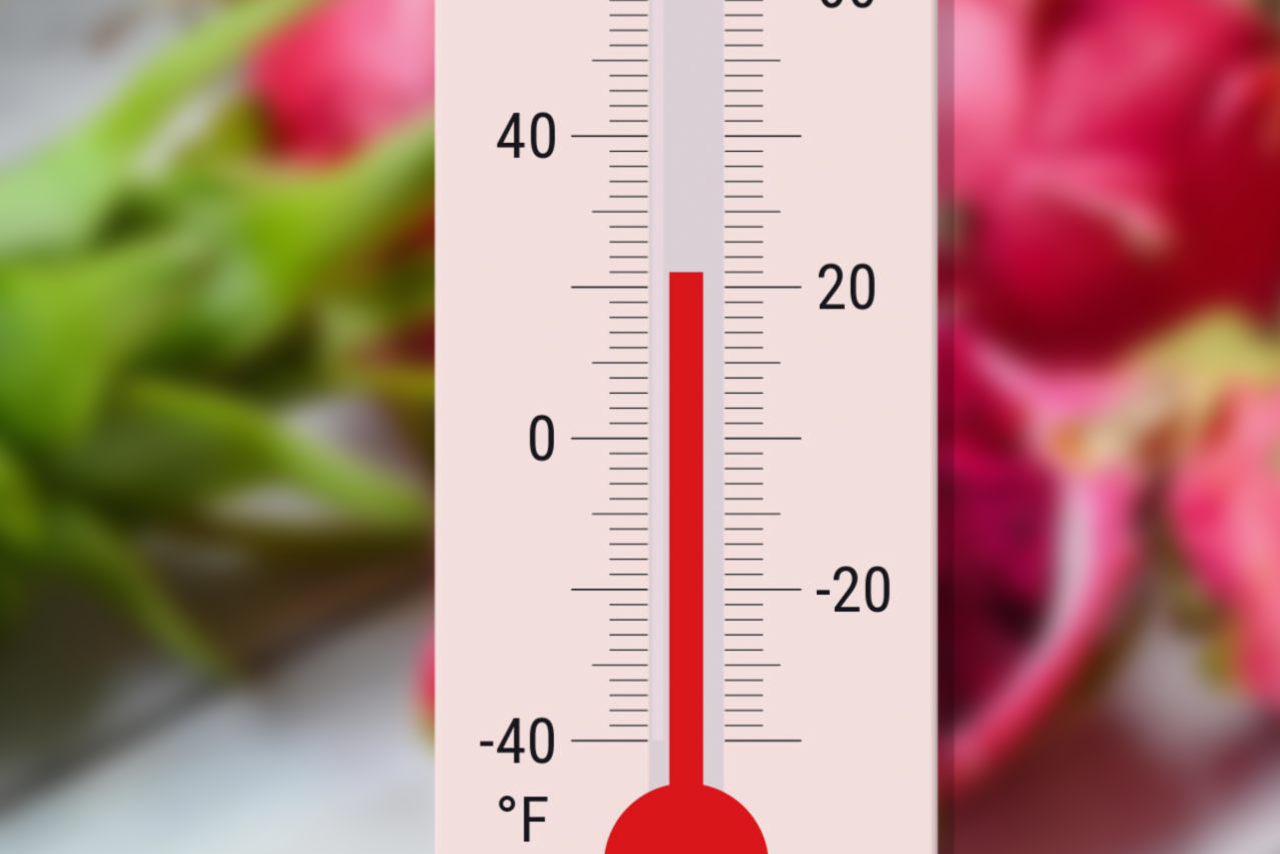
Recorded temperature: °F 22
